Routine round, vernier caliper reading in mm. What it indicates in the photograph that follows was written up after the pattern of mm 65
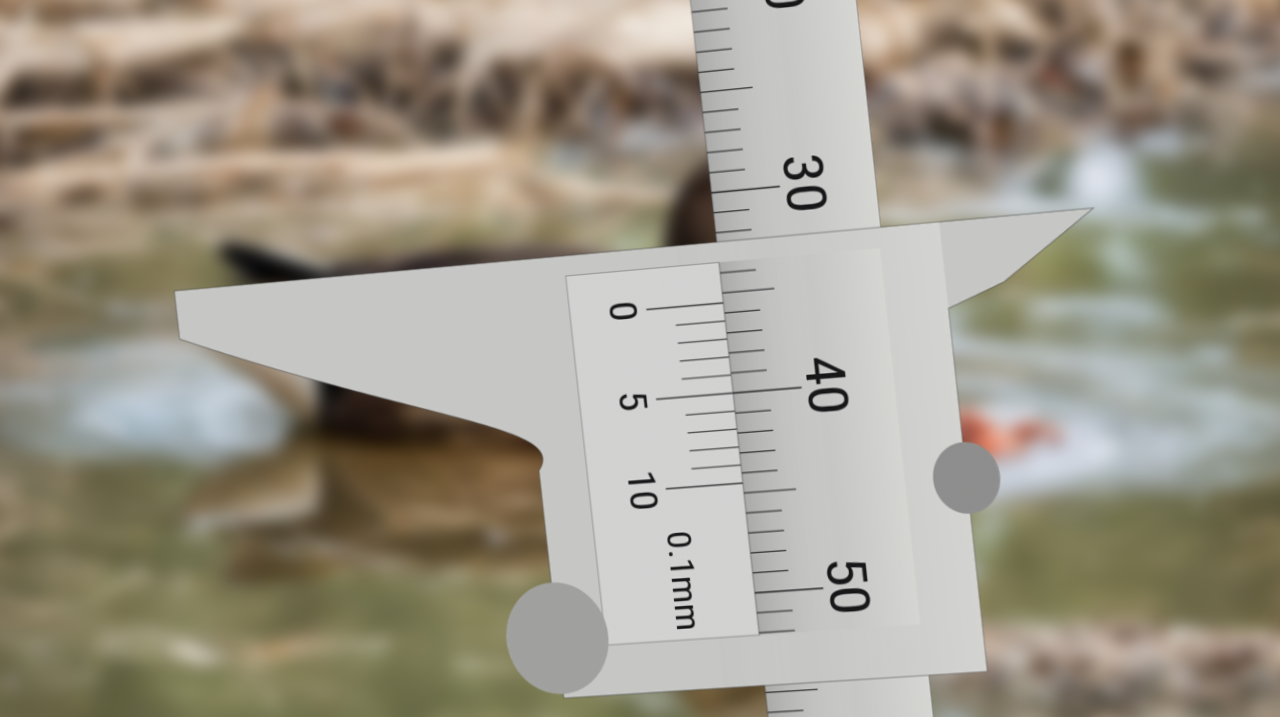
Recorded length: mm 35.5
